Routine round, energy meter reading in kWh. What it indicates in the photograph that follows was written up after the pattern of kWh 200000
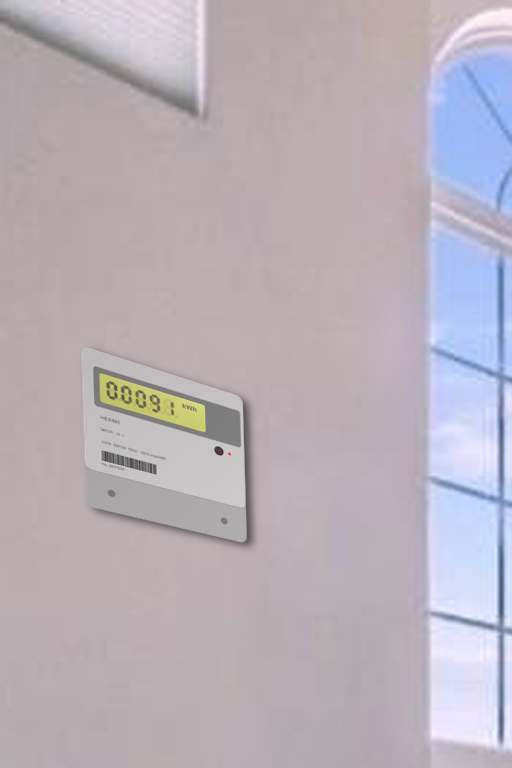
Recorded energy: kWh 91
